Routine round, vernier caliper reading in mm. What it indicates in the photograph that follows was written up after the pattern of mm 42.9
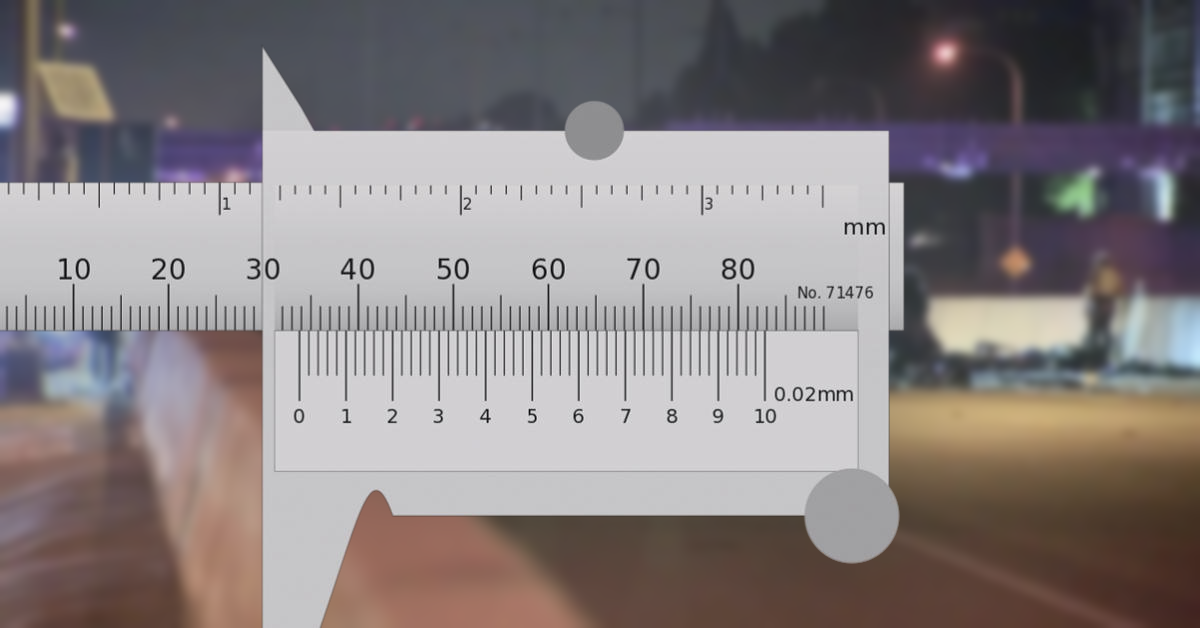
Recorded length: mm 33.8
